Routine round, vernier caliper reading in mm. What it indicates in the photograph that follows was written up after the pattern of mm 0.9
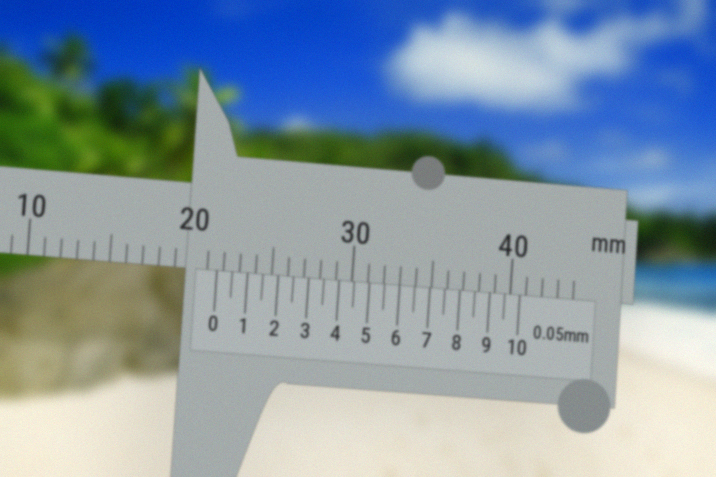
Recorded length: mm 21.6
